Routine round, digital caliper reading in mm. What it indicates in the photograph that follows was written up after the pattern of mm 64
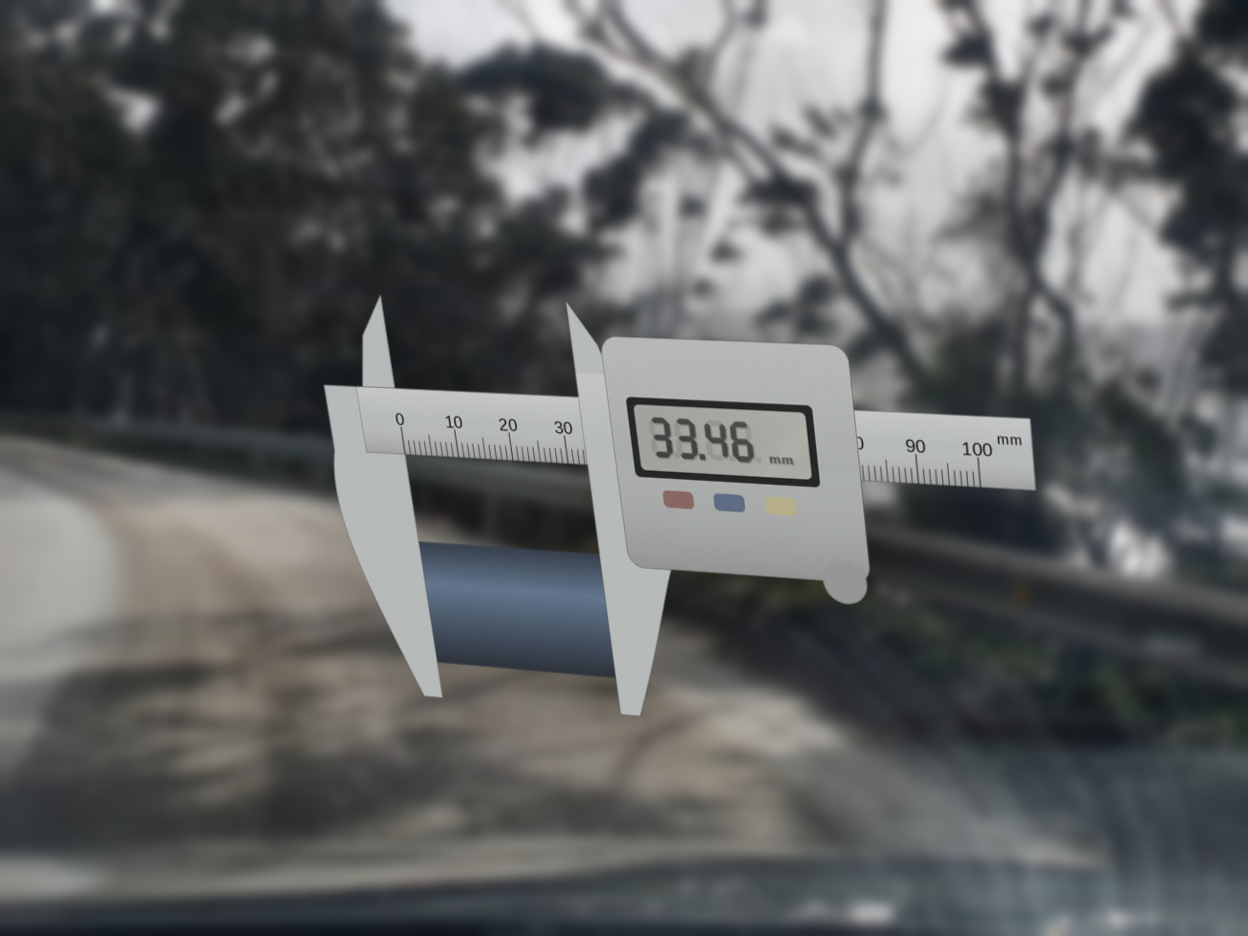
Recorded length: mm 33.46
